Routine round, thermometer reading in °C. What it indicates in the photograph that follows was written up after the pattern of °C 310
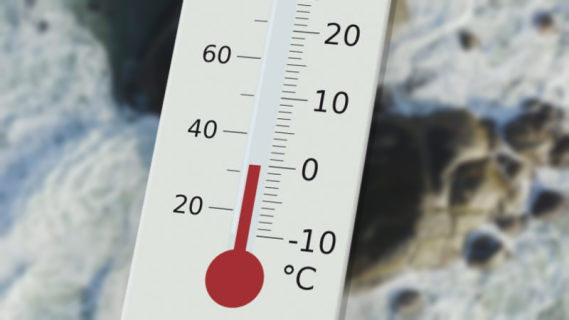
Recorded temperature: °C 0
